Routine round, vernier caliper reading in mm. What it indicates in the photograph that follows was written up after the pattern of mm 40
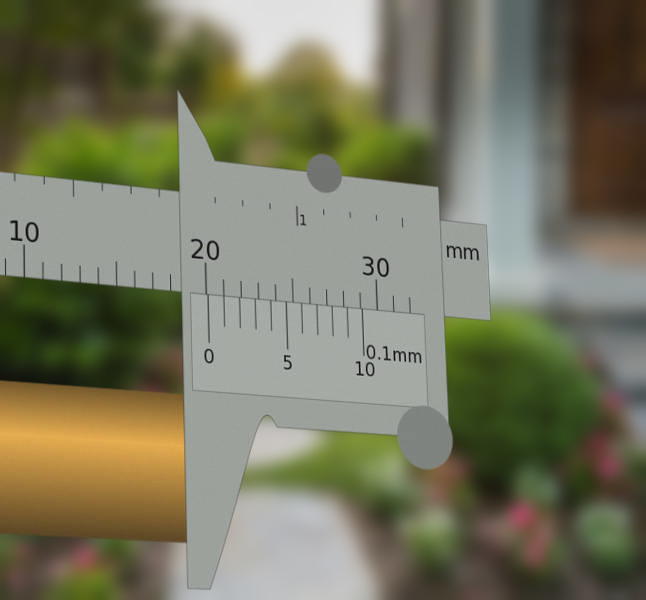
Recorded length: mm 20.1
